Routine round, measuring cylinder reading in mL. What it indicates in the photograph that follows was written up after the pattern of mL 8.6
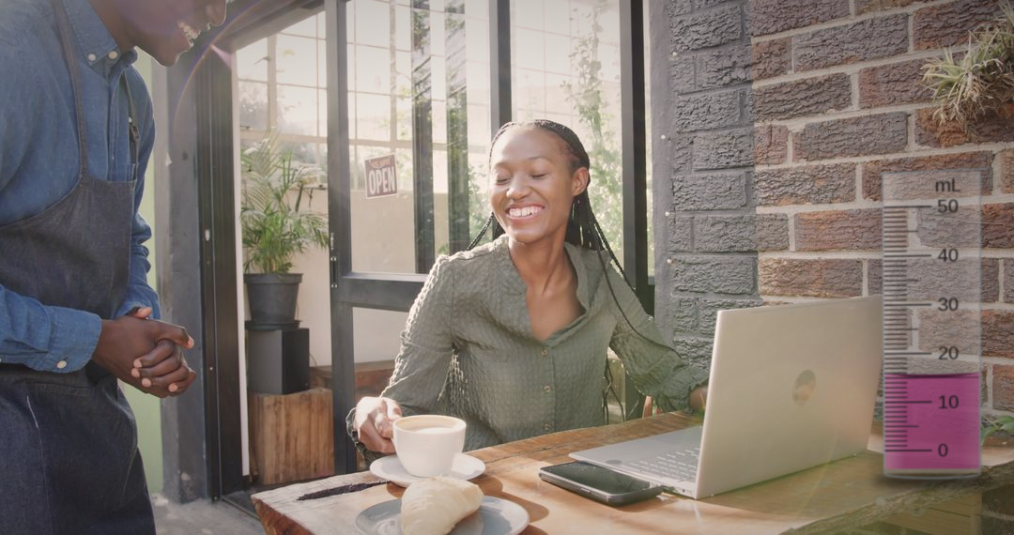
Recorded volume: mL 15
